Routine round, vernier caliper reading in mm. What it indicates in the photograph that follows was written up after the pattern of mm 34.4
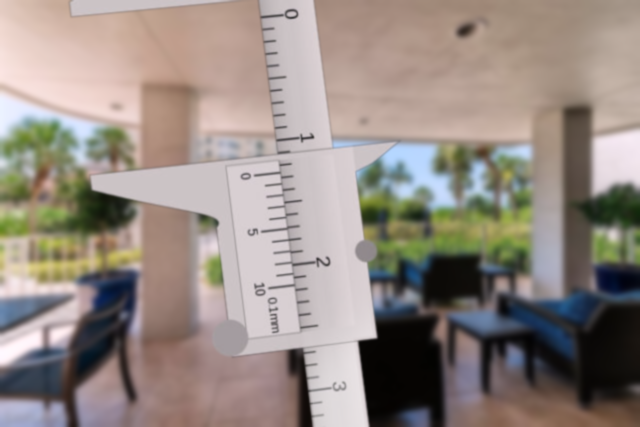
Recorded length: mm 12.6
